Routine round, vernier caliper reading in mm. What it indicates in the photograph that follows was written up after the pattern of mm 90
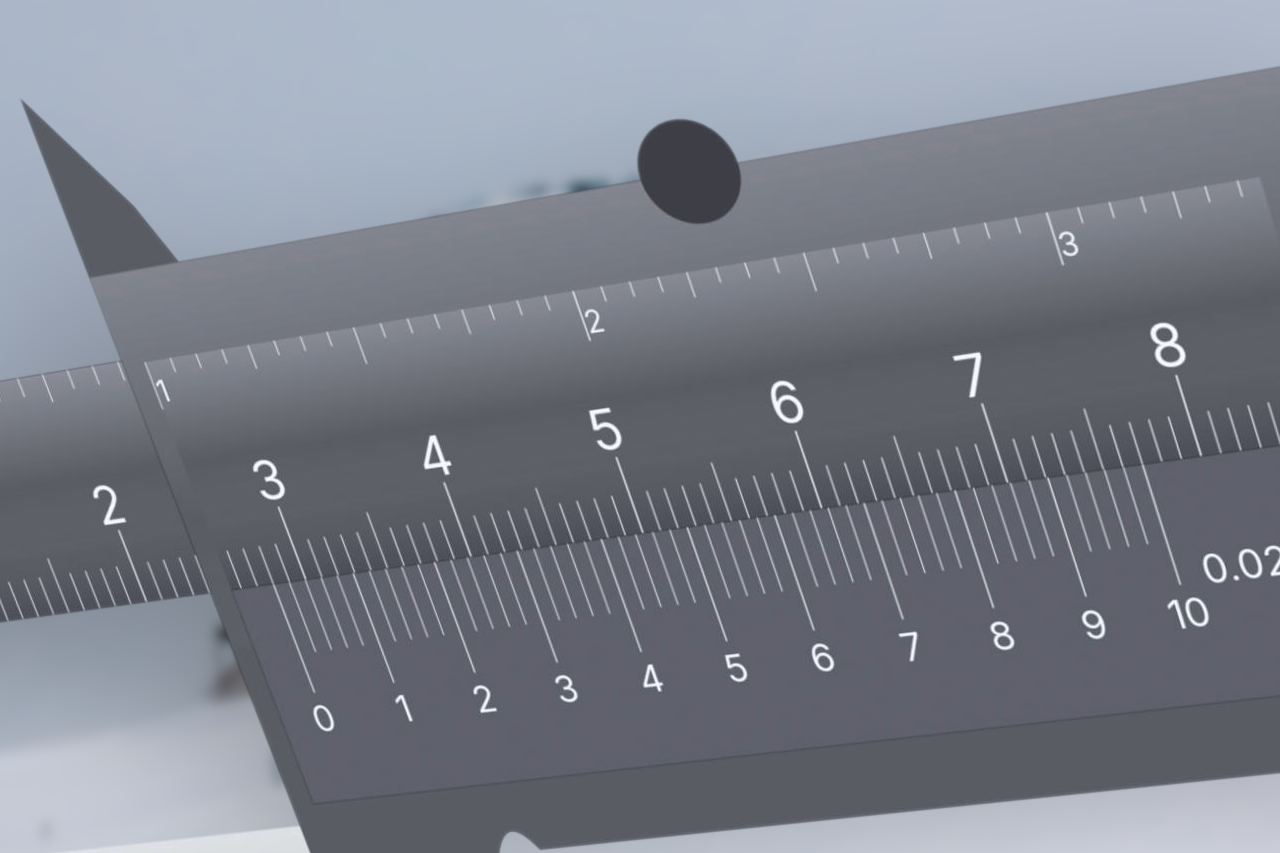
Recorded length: mm 28.0
